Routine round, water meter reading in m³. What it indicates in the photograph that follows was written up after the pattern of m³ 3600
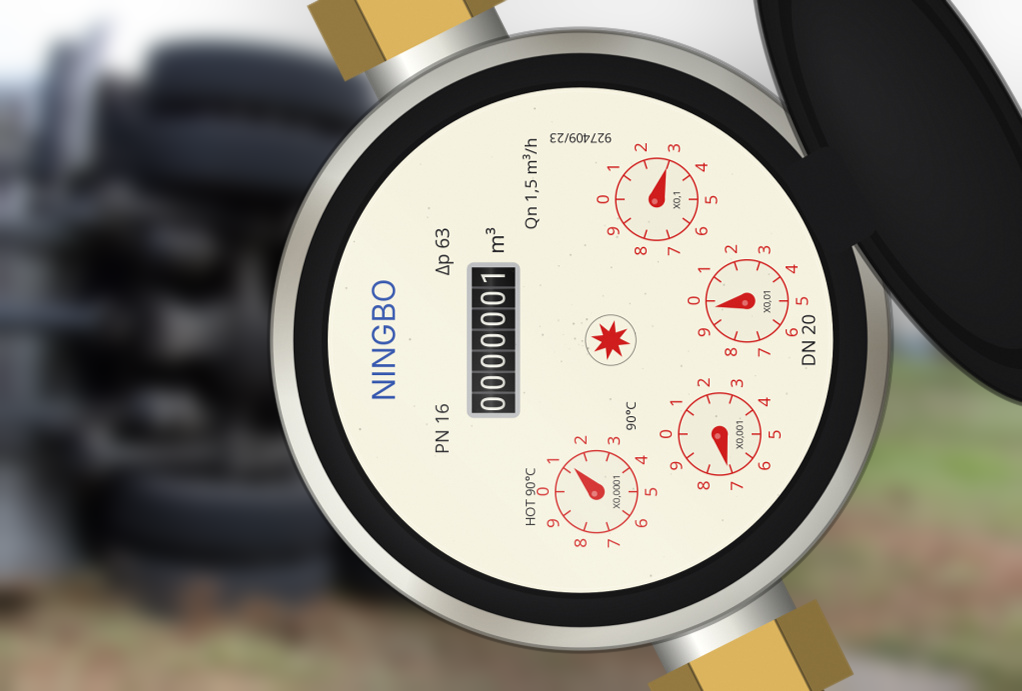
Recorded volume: m³ 1.2971
